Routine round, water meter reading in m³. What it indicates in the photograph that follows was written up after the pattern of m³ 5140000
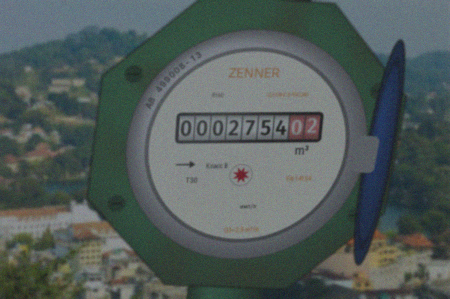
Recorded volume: m³ 2754.02
